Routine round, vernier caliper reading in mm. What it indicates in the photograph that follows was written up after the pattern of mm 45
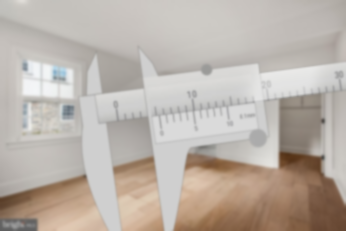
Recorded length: mm 5.4
